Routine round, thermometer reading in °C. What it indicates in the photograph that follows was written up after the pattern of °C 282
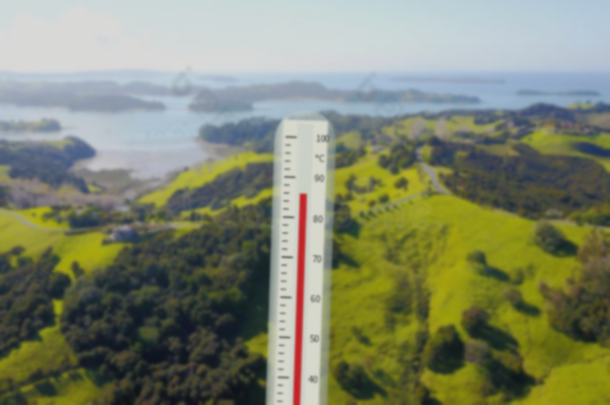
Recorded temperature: °C 86
